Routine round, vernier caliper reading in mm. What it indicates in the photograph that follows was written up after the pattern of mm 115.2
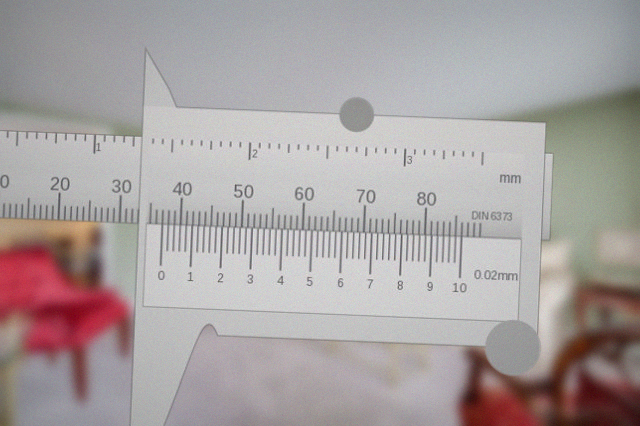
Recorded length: mm 37.0
